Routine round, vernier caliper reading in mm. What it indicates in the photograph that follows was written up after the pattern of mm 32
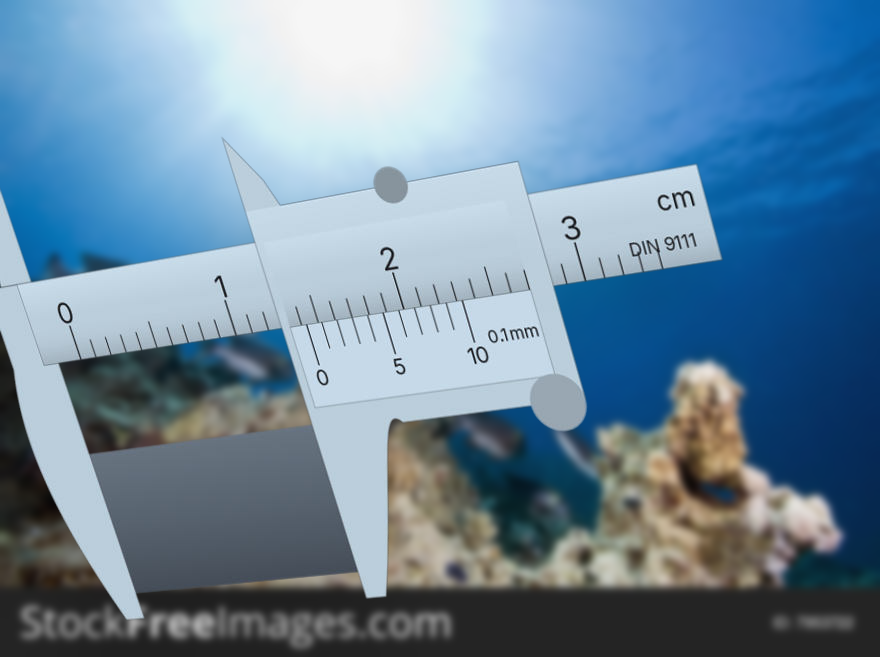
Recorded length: mm 14.3
